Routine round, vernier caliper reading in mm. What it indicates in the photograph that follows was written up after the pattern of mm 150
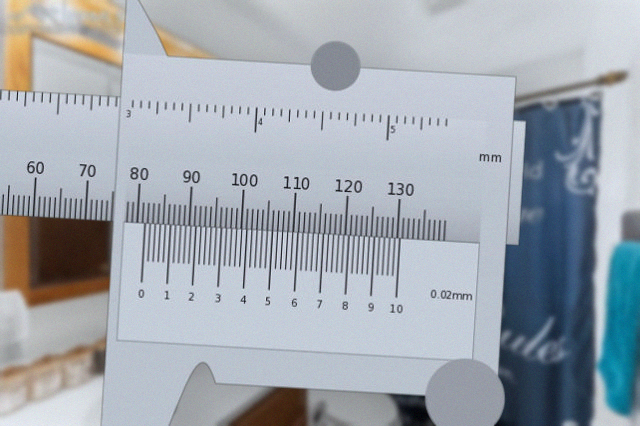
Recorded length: mm 81.5
